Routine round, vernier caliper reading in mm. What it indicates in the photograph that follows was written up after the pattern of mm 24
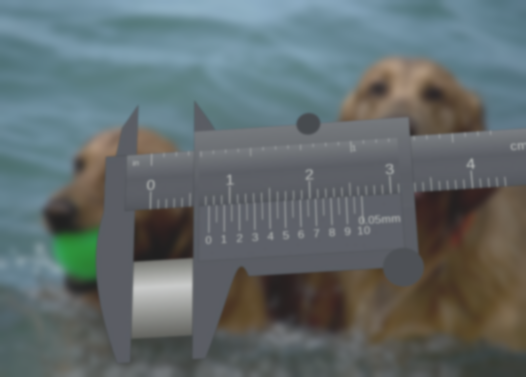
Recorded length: mm 7.4
